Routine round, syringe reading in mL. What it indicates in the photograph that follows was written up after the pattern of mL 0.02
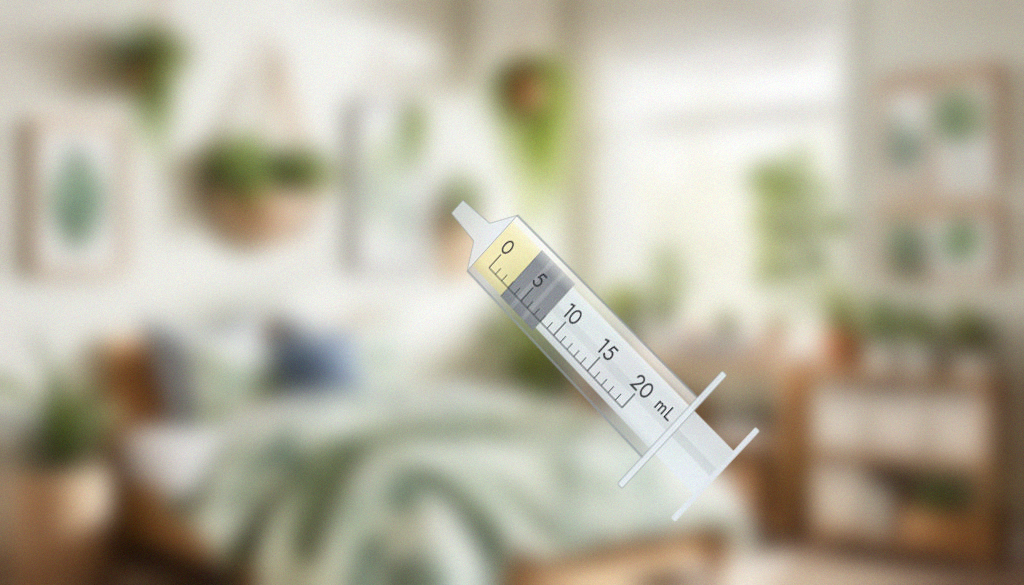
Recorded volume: mL 3
